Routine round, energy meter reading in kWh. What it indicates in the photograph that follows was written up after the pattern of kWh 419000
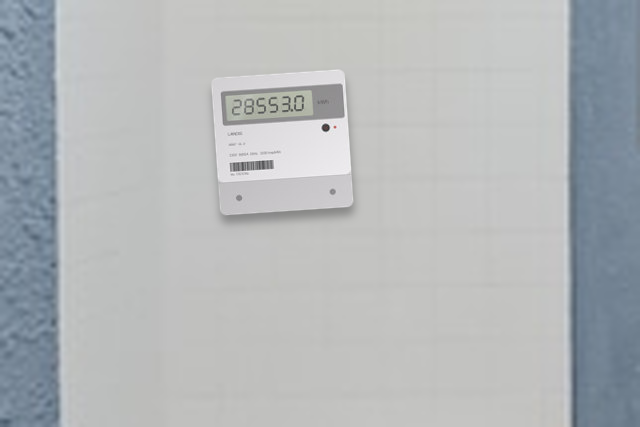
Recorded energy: kWh 28553.0
